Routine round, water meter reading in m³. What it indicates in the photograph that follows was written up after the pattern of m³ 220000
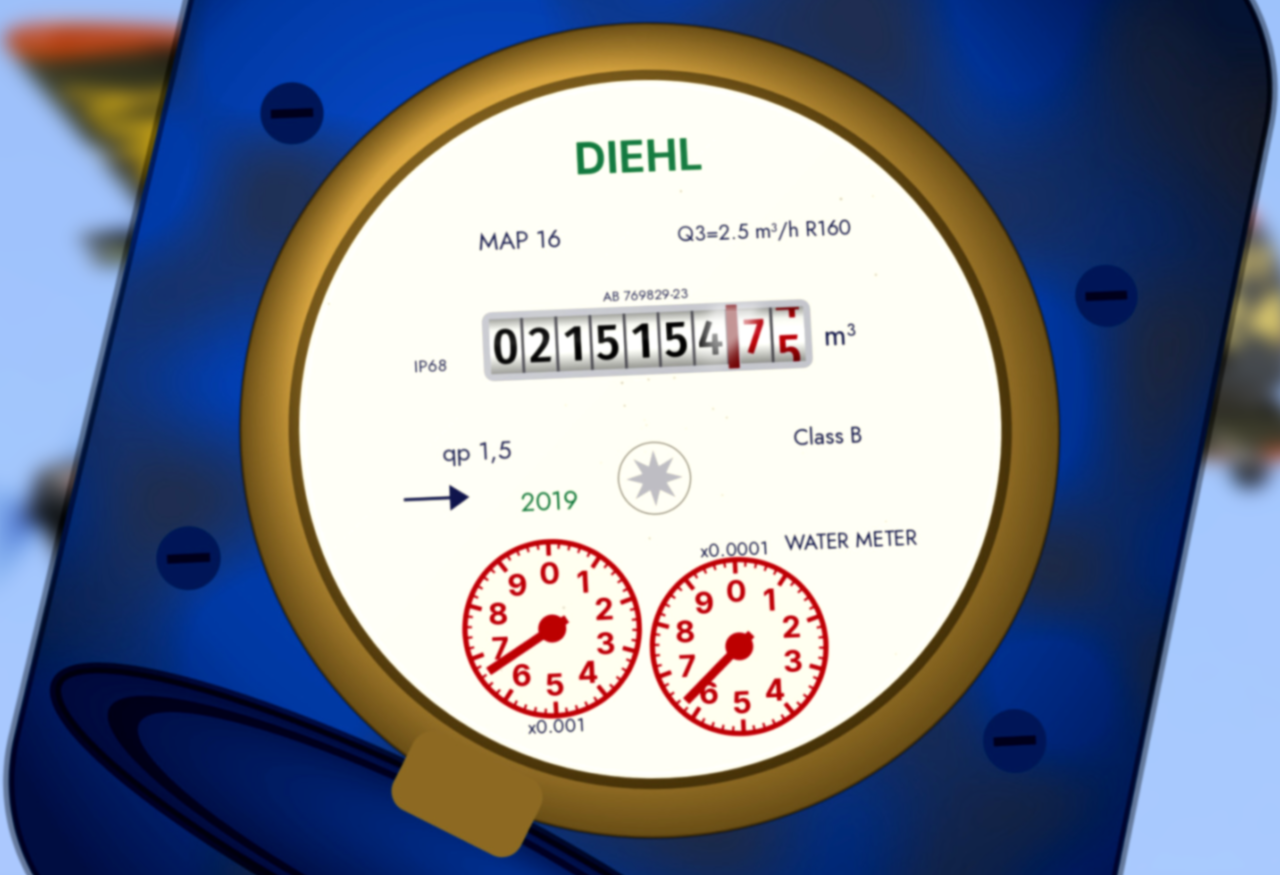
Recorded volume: m³ 215154.7466
